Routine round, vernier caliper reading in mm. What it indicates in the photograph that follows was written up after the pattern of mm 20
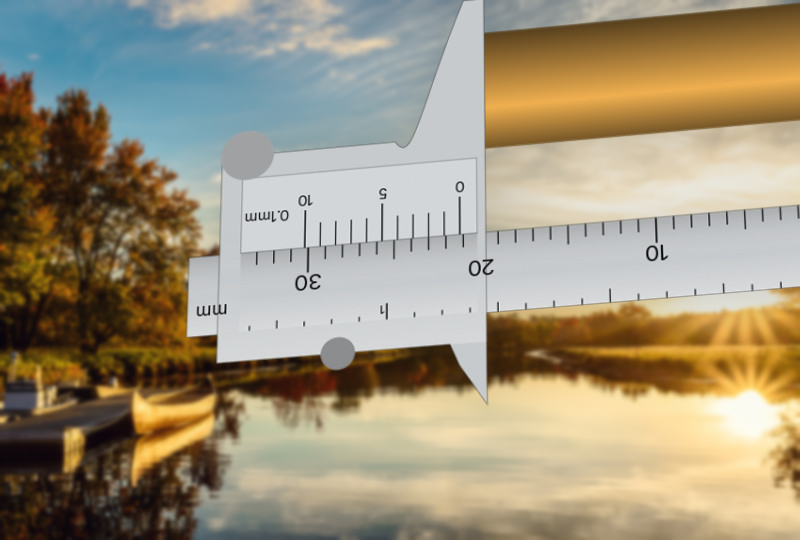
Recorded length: mm 21.2
